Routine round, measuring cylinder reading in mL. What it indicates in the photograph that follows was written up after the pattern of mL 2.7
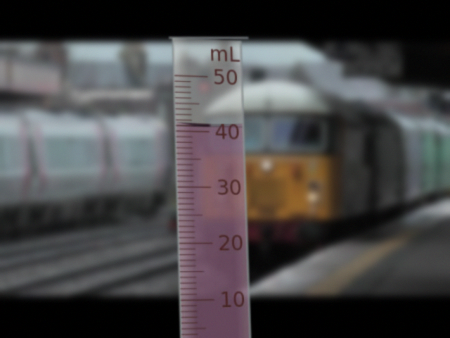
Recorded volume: mL 41
